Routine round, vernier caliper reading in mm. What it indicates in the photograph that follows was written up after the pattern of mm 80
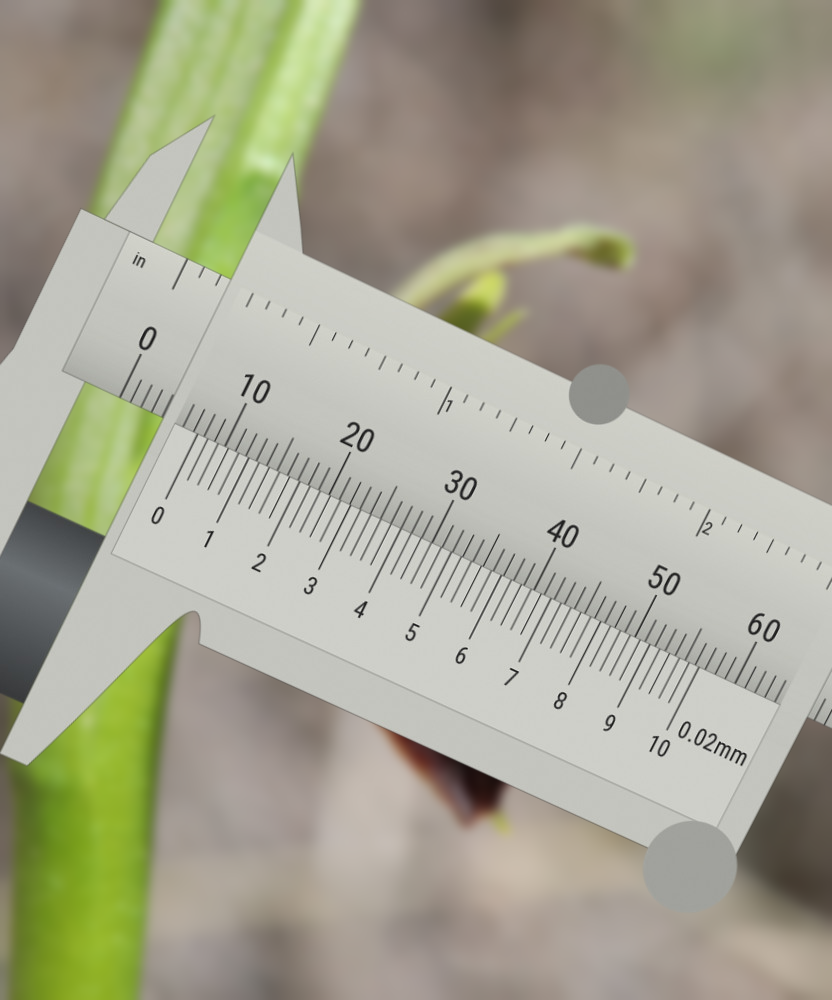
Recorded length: mm 7.4
